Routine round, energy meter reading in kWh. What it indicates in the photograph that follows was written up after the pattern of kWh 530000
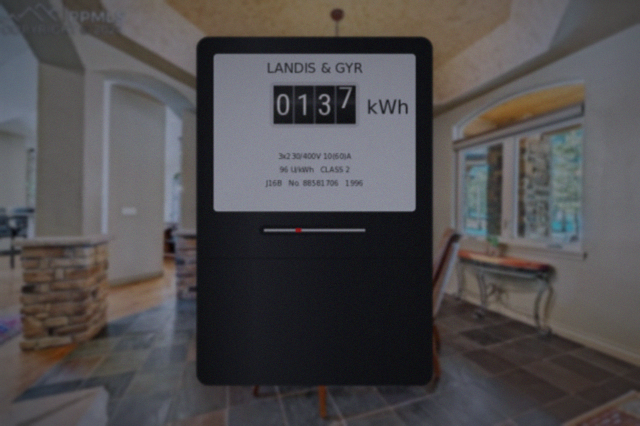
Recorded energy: kWh 137
